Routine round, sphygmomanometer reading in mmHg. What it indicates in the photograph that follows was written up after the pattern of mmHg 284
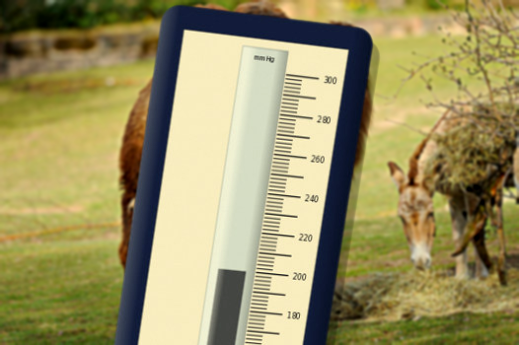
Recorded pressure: mmHg 200
